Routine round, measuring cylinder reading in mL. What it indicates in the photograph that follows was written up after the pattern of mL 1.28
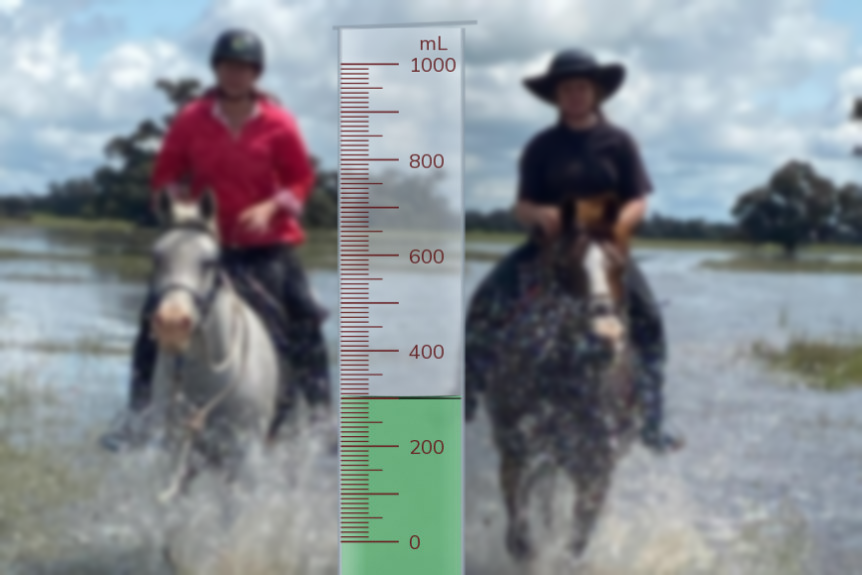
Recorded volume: mL 300
